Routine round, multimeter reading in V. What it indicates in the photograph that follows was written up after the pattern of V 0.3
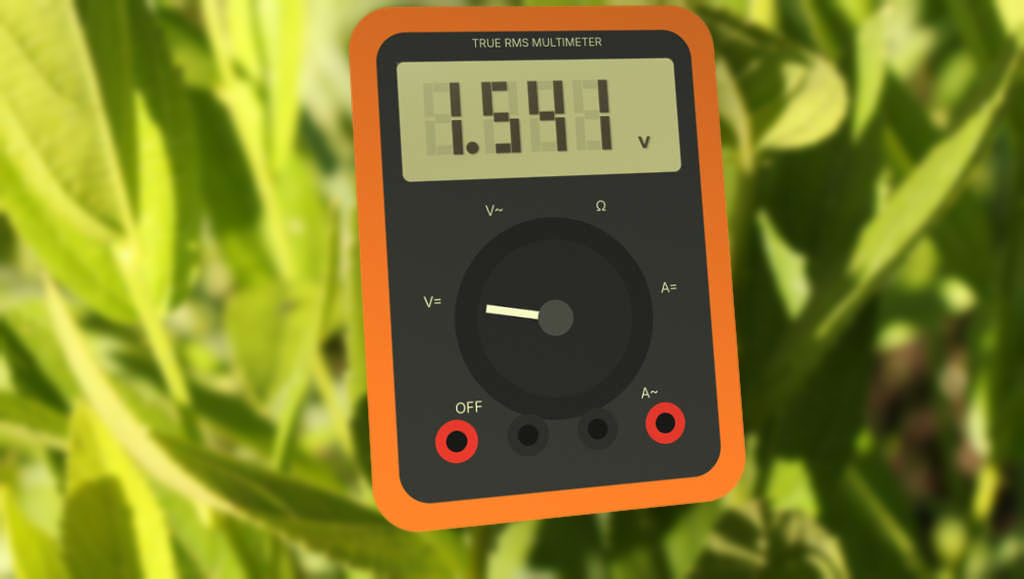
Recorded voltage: V 1.541
